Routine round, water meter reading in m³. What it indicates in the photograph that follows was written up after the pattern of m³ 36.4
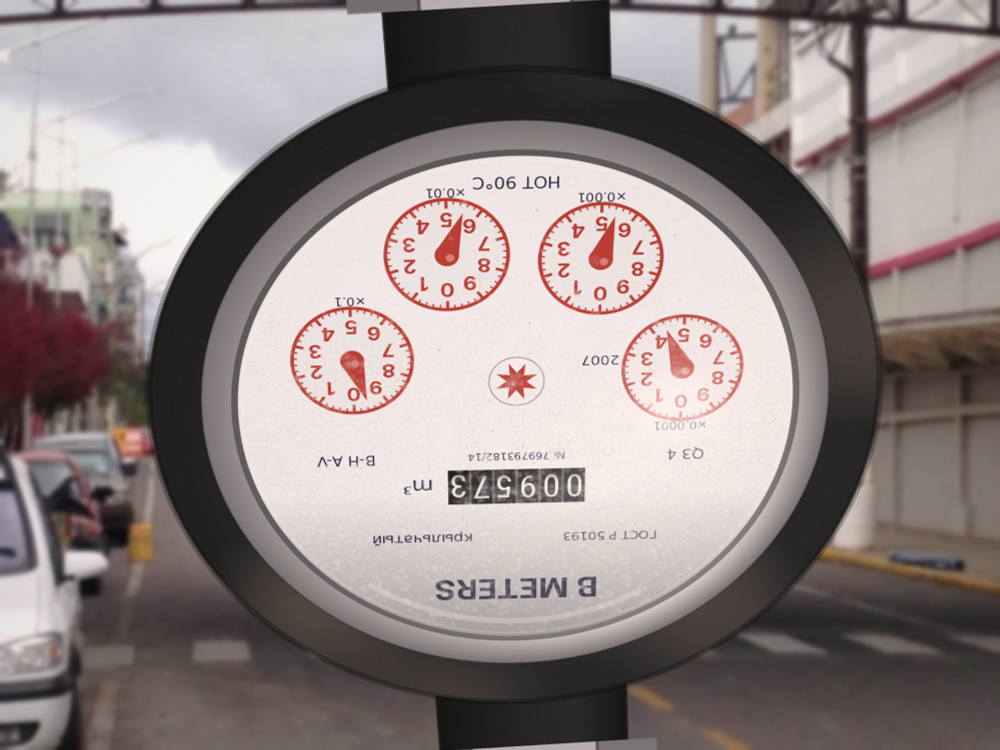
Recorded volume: m³ 9572.9554
